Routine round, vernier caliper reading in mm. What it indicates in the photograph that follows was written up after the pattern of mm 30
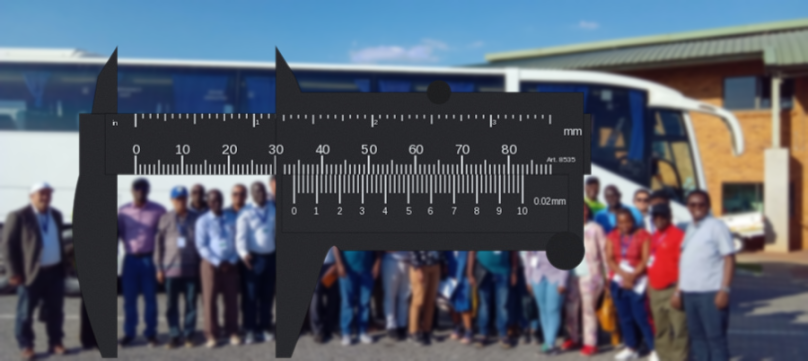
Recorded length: mm 34.0
